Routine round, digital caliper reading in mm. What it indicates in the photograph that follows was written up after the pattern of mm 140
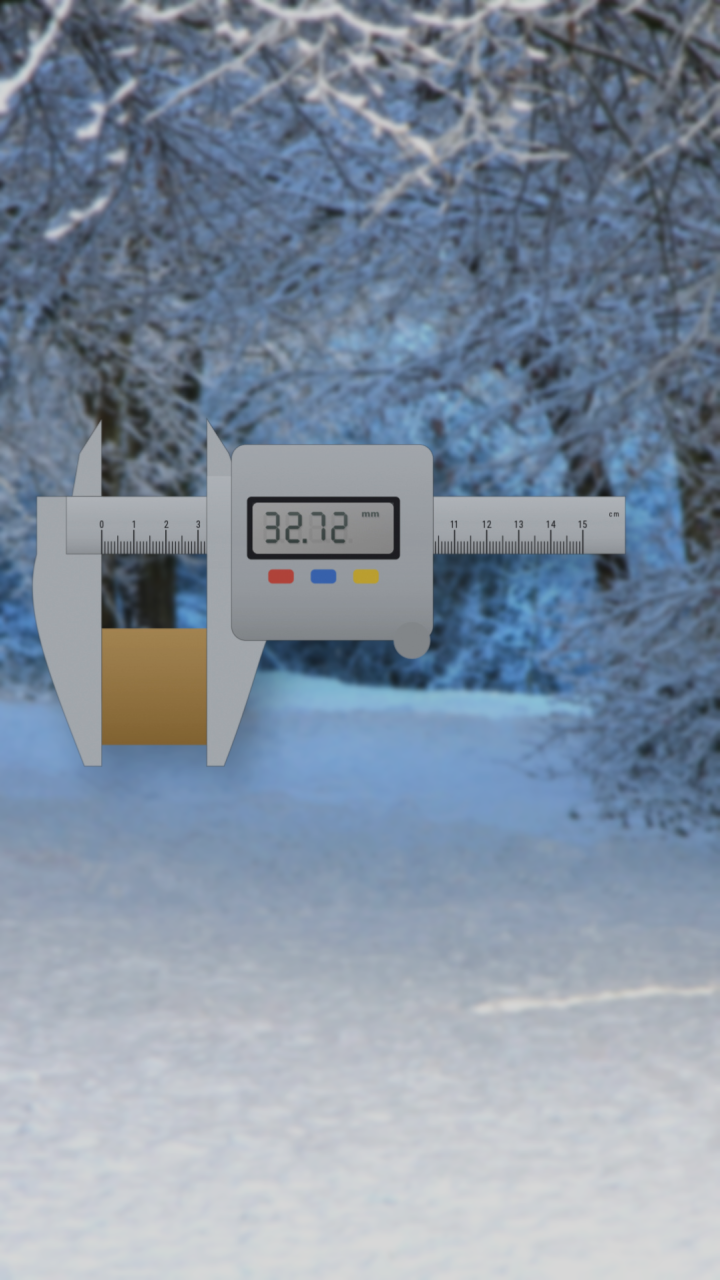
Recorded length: mm 32.72
